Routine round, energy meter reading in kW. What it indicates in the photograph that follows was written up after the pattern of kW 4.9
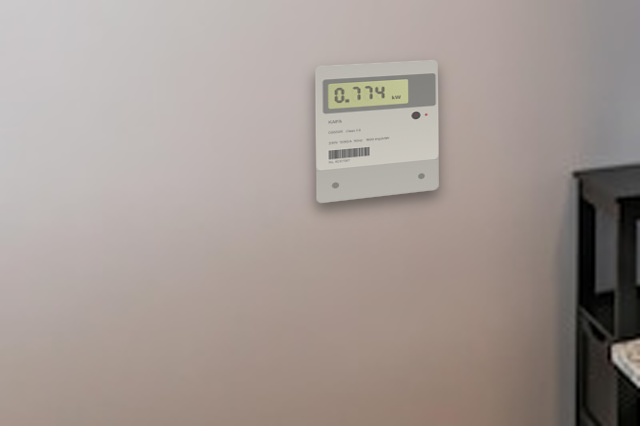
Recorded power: kW 0.774
